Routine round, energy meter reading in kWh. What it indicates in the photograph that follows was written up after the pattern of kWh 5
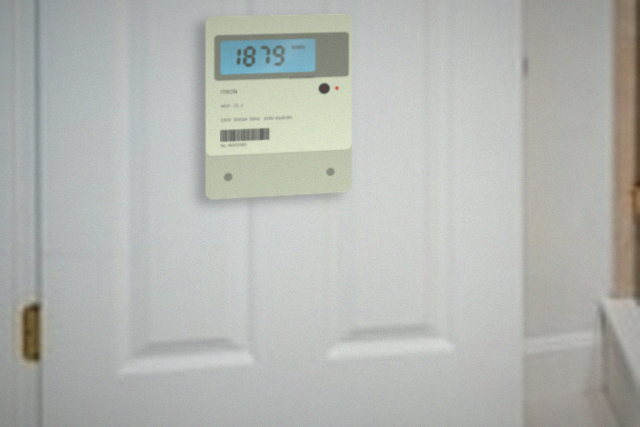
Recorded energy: kWh 1879
